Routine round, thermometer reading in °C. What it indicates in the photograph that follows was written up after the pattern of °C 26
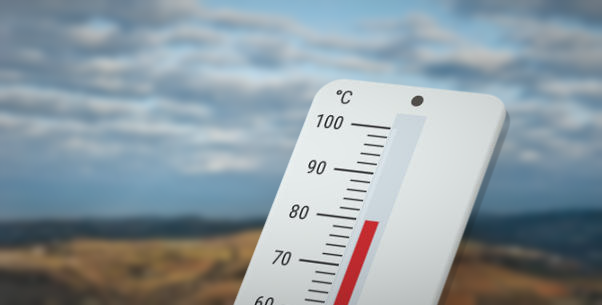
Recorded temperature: °C 80
